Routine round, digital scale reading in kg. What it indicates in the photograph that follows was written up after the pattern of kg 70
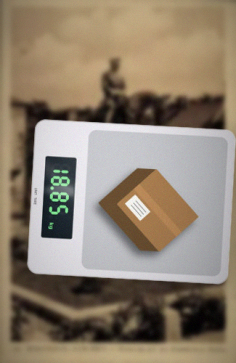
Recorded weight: kg 18.85
